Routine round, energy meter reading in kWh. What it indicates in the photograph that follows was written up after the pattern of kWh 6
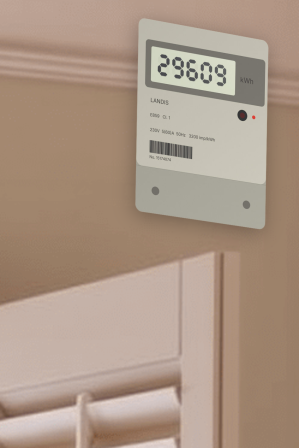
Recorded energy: kWh 29609
